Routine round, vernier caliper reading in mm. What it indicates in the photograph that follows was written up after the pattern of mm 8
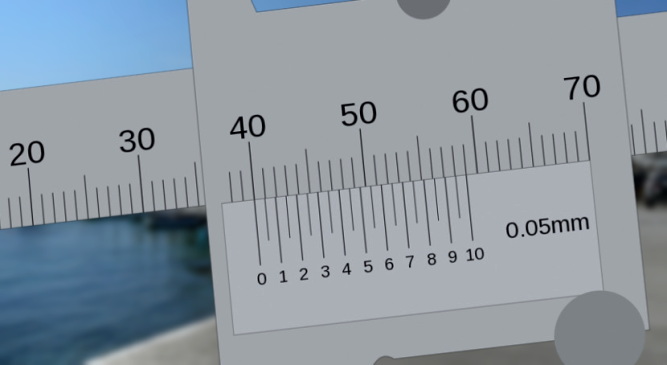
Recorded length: mm 40.0
